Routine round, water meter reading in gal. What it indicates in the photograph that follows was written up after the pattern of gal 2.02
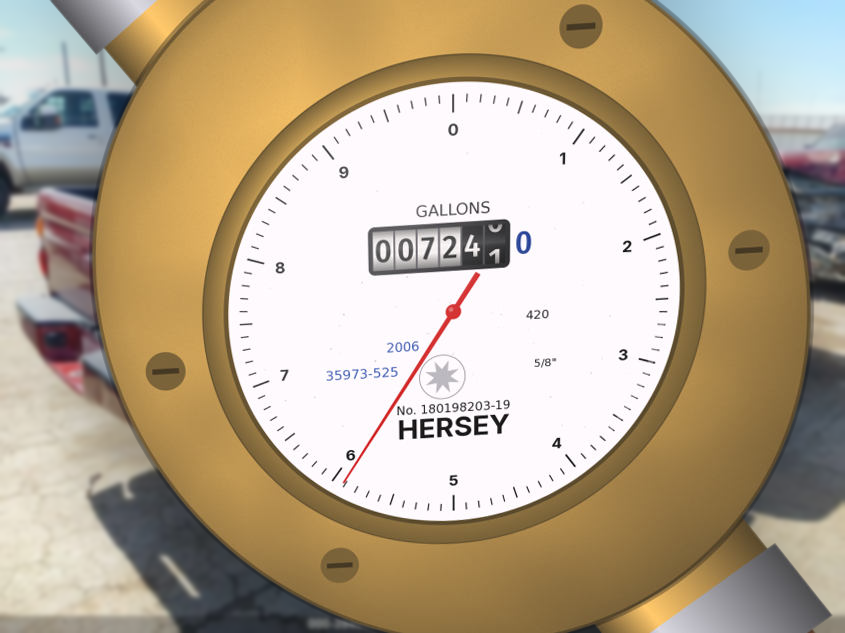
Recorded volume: gal 72405.9
